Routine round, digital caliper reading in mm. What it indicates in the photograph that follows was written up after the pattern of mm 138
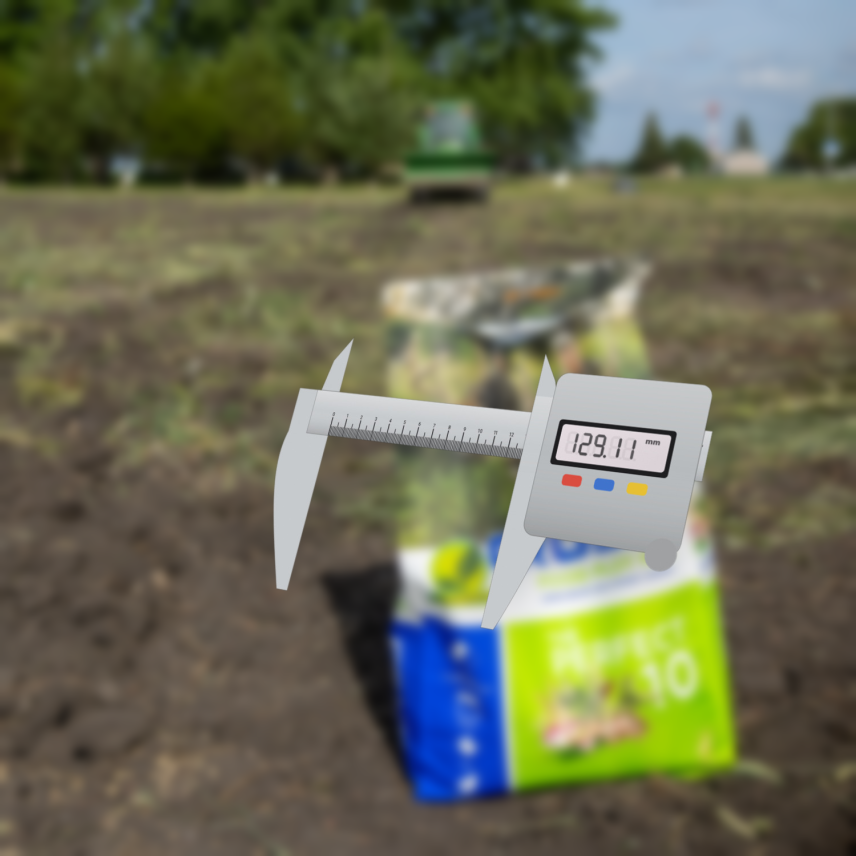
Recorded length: mm 129.11
